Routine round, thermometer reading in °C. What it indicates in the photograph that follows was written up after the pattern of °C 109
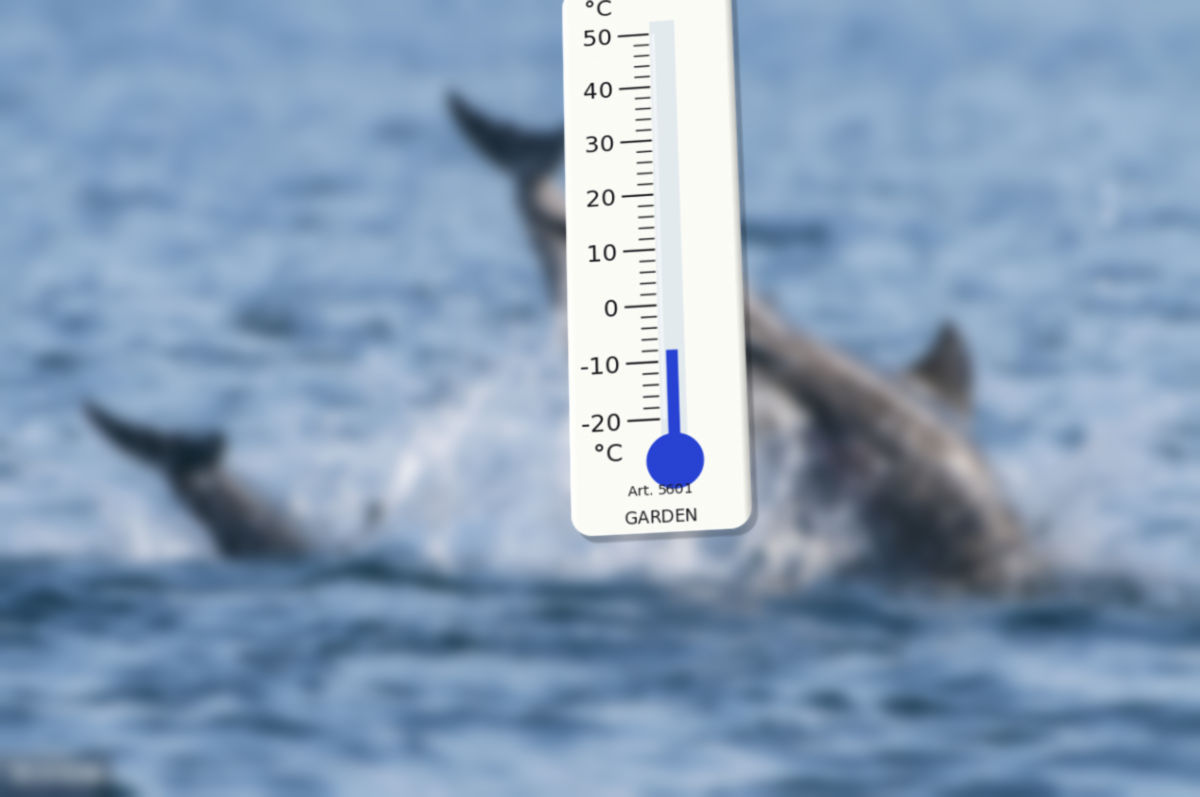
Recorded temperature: °C -8
